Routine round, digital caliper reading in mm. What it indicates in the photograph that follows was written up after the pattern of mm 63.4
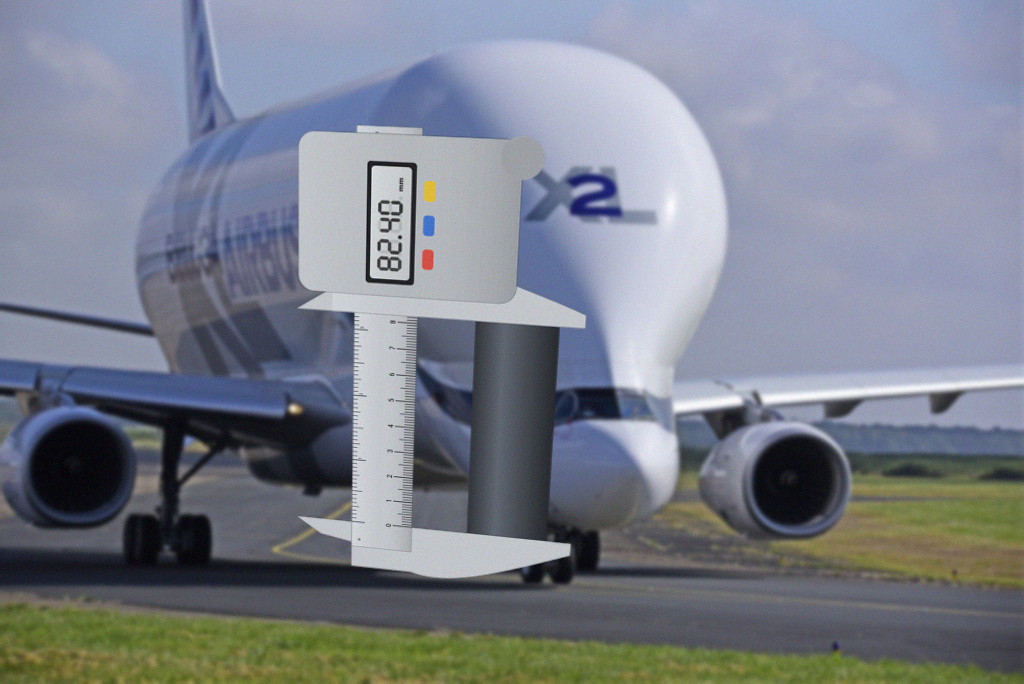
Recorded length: mm 82.40
